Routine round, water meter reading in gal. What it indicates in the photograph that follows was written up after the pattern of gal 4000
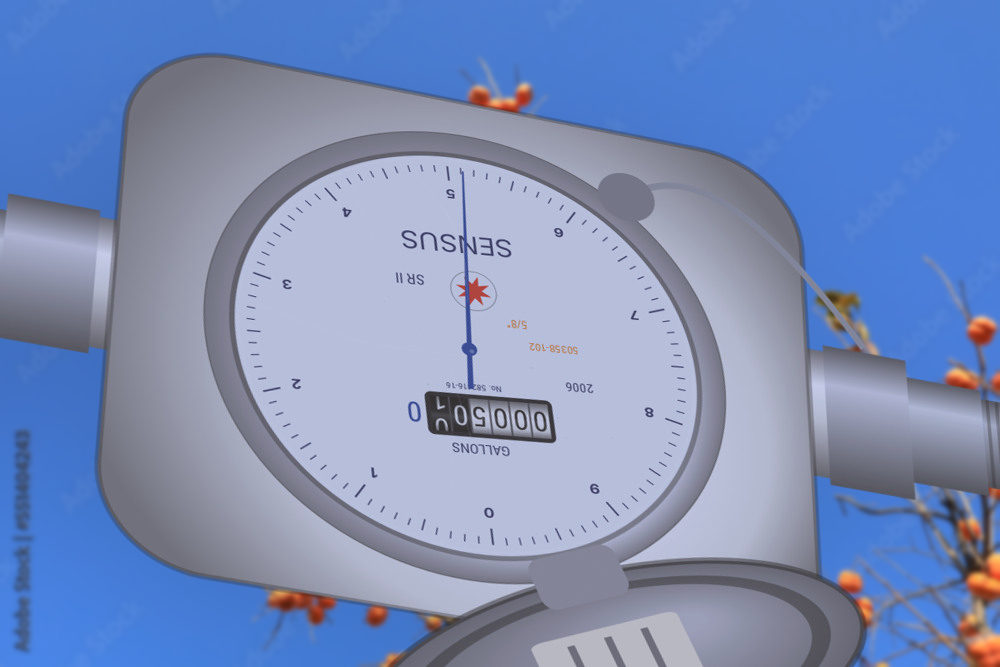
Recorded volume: gal 5005.1
